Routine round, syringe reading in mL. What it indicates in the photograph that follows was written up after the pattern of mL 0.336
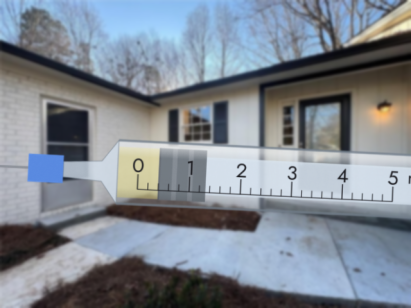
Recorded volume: mL 0.4
